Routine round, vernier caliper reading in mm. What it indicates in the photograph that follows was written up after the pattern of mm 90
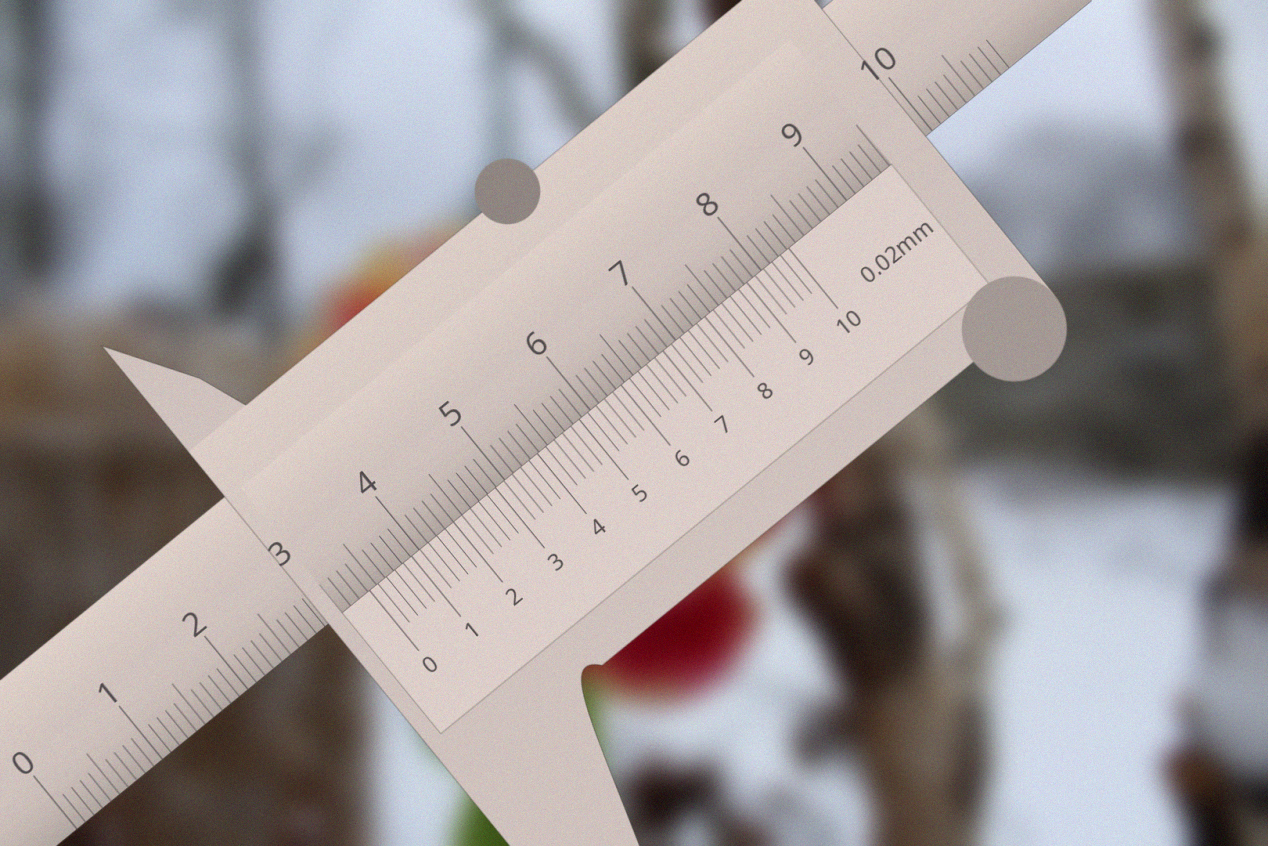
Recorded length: mm 34.2
